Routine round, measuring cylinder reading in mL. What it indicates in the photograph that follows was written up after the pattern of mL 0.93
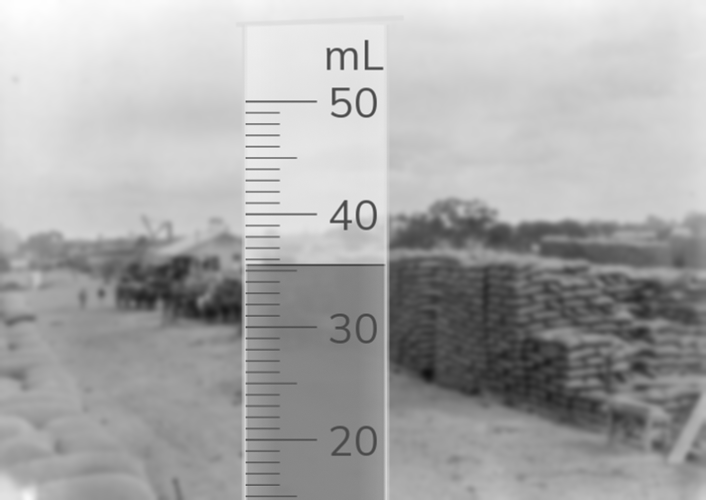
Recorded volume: mL 35.5
